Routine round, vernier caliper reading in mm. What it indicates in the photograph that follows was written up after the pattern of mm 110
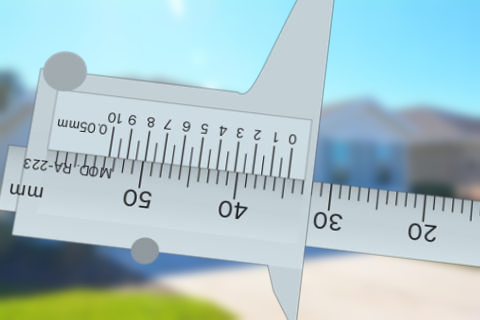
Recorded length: mm 34.6
